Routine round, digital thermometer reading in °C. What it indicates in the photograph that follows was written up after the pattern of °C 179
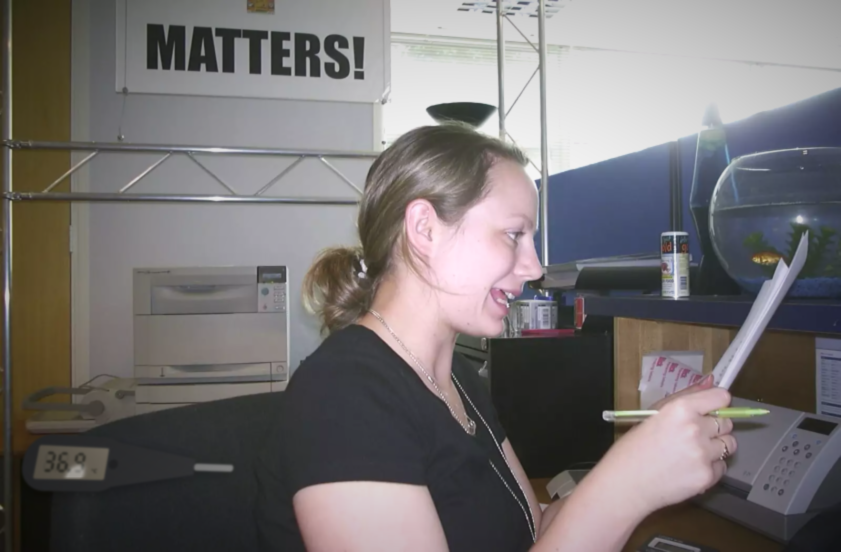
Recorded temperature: °C 36.9
